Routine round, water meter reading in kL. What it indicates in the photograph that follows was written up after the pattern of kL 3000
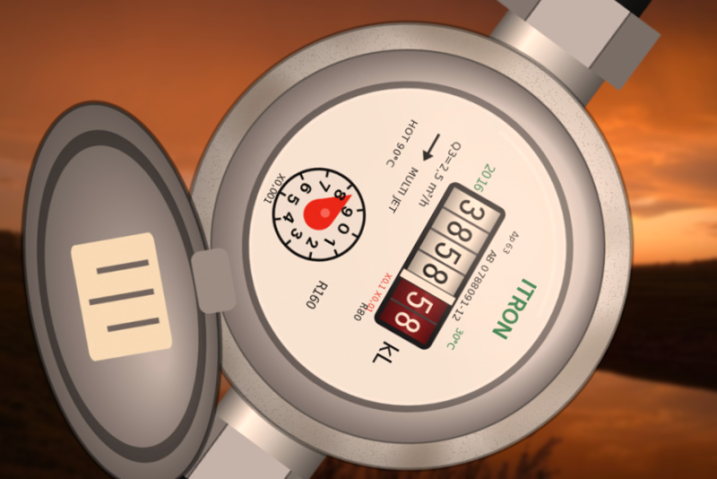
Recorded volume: kL 3858.588
